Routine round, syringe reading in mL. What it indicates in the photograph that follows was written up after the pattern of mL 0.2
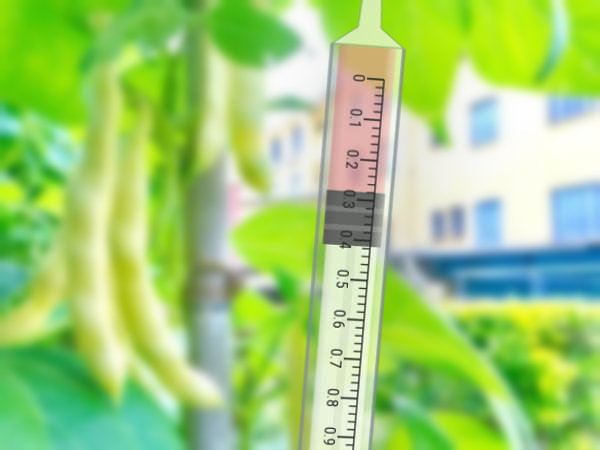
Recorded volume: mL 0.28
